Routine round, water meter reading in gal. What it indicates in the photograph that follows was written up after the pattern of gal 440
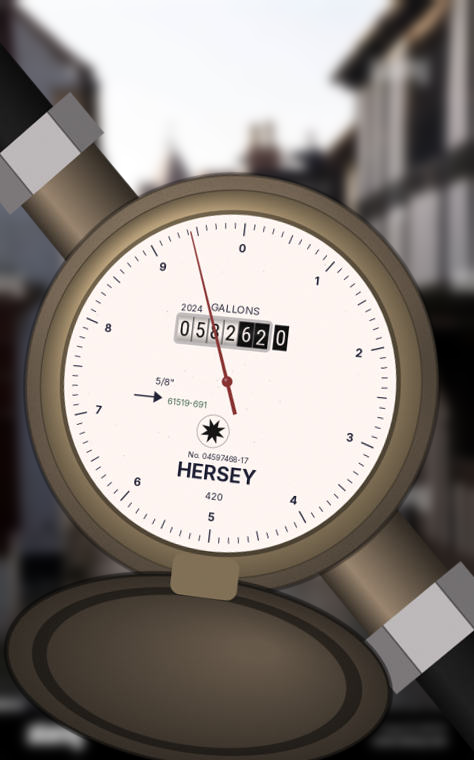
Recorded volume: gal 582619.4
